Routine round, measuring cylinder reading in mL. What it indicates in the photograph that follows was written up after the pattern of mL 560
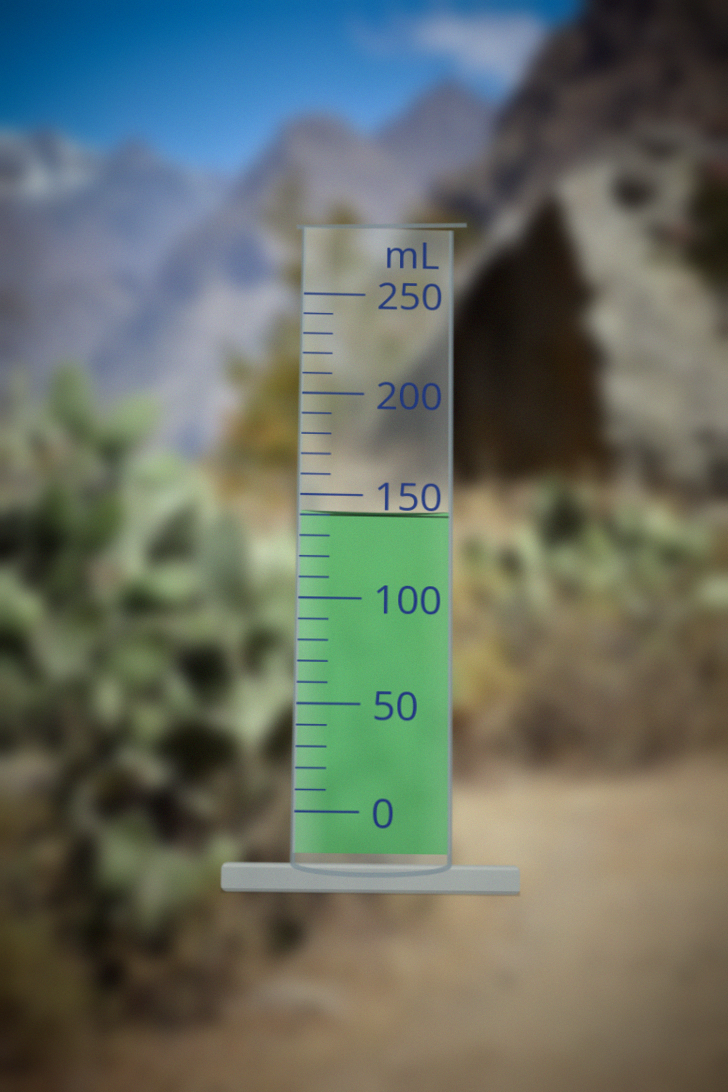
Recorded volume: mL 140
